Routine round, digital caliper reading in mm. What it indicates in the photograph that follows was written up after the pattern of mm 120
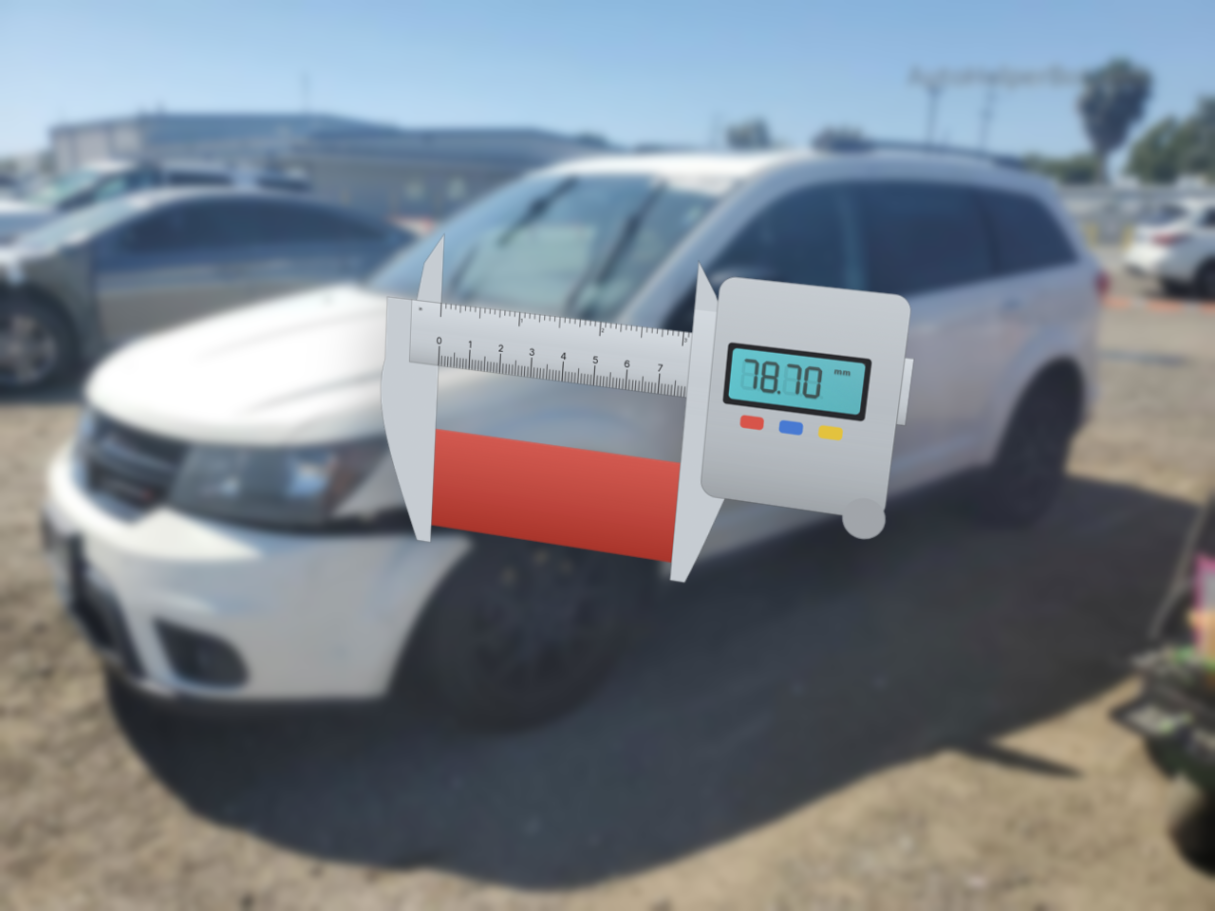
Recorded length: mm 78.70
